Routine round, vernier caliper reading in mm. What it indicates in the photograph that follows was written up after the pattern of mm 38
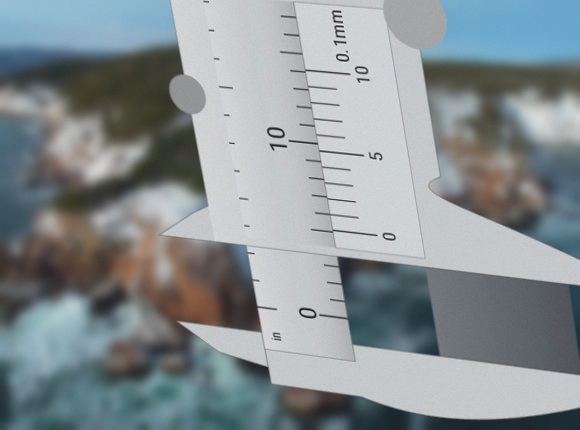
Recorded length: mm 5.1
